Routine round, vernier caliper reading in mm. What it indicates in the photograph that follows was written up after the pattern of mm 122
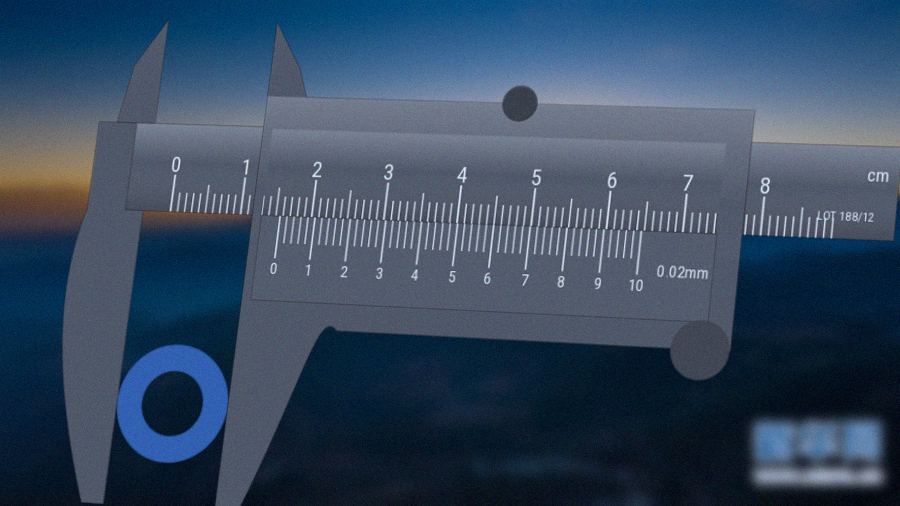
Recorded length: mm 15.6
